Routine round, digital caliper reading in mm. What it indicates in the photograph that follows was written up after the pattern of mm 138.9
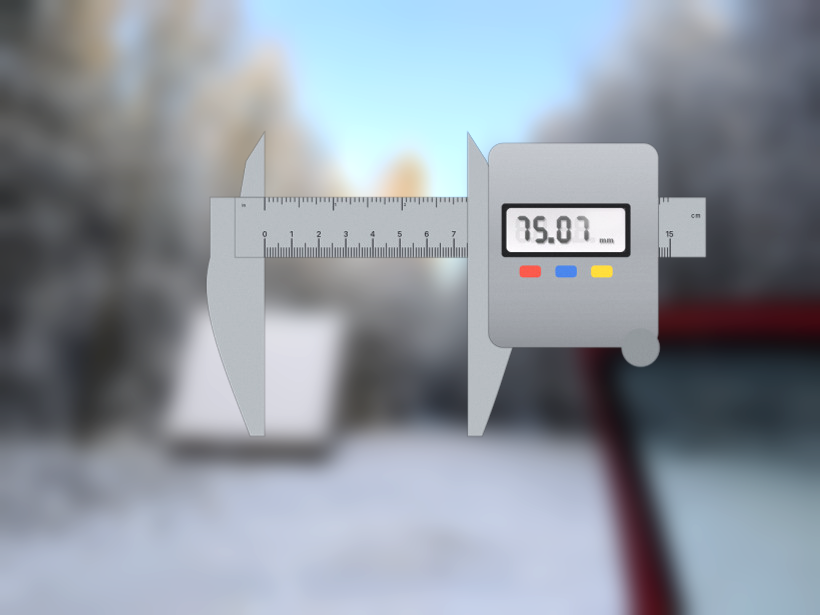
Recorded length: mm 75.07
